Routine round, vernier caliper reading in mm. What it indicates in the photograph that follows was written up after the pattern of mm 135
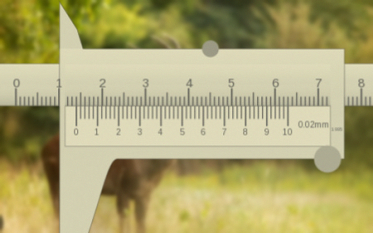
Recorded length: mm 14.0
